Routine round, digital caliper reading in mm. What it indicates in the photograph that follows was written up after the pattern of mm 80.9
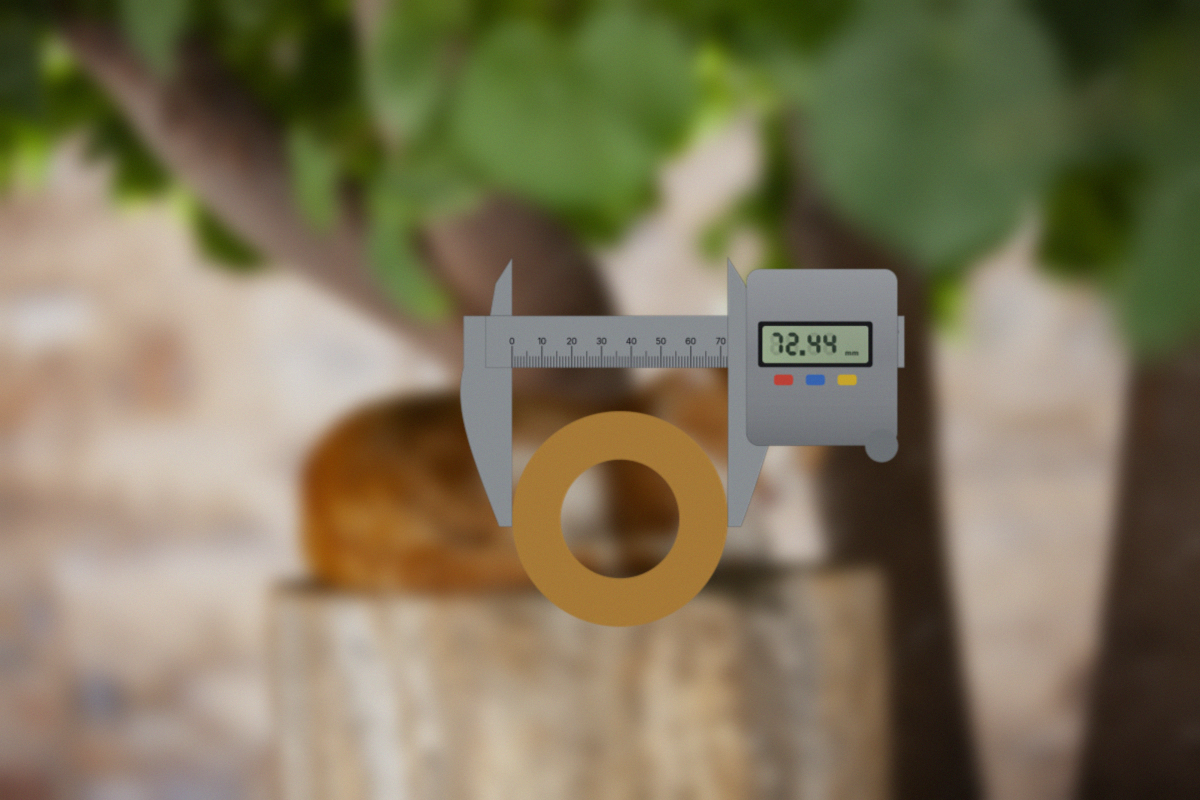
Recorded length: mm 72.44
